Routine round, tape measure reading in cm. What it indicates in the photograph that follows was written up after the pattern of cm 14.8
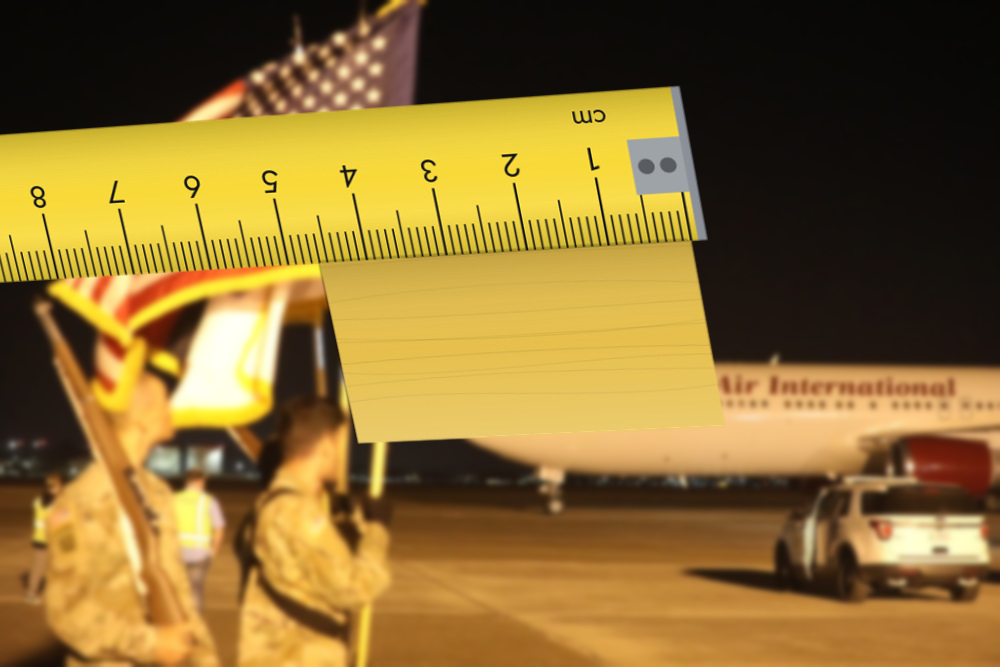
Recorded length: cm 4.6
